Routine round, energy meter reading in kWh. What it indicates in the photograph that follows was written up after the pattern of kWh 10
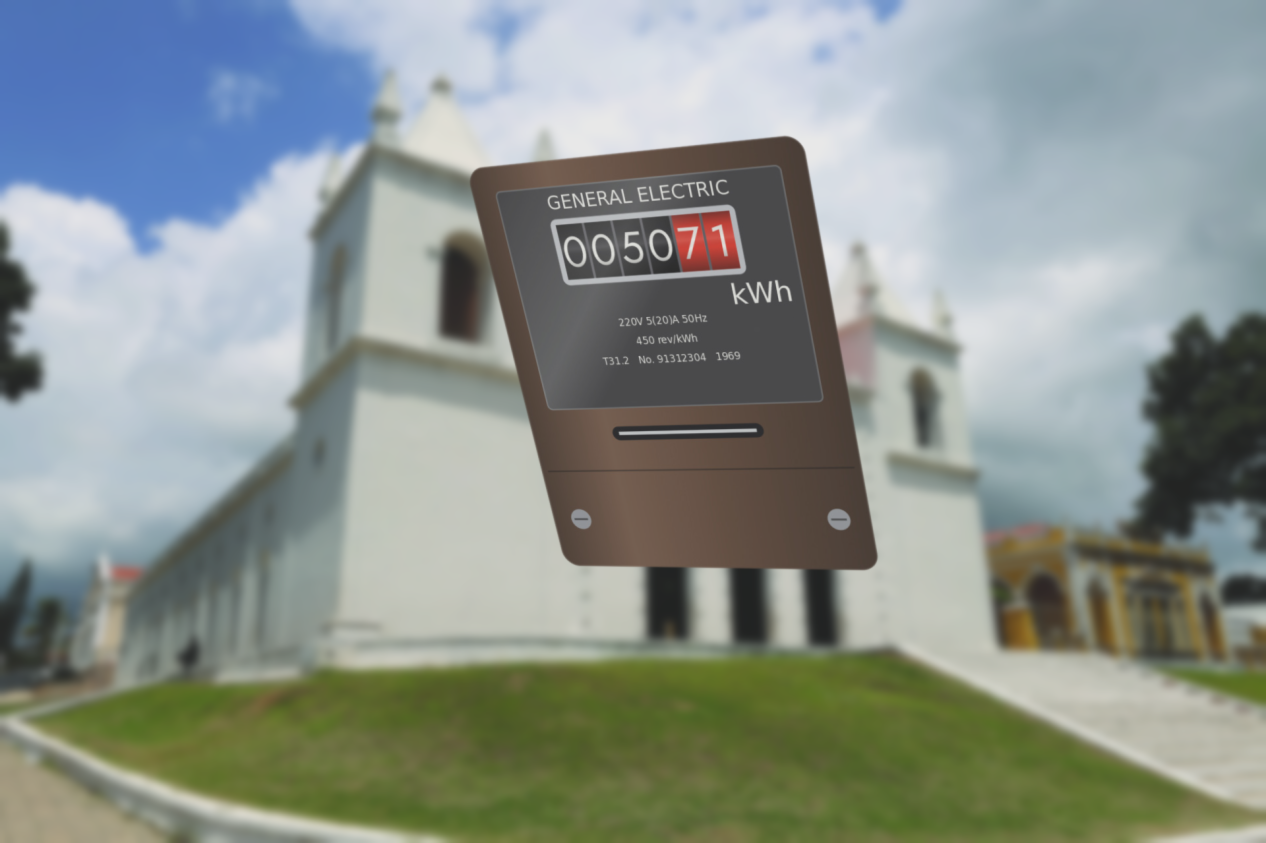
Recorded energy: kWh 50.71
